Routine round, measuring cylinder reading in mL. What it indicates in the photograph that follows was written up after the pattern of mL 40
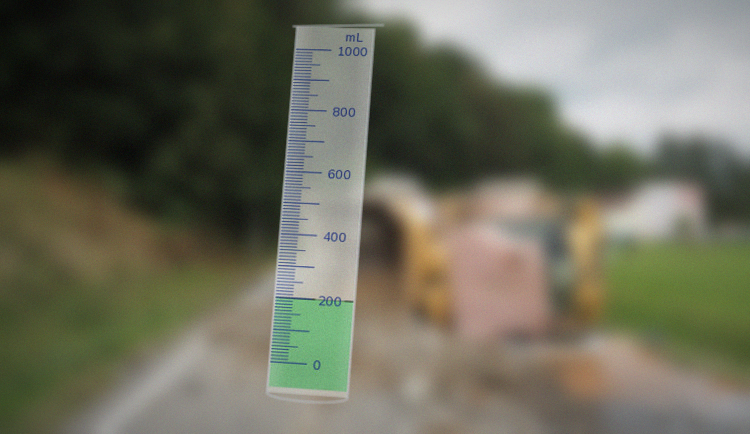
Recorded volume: mL 200
